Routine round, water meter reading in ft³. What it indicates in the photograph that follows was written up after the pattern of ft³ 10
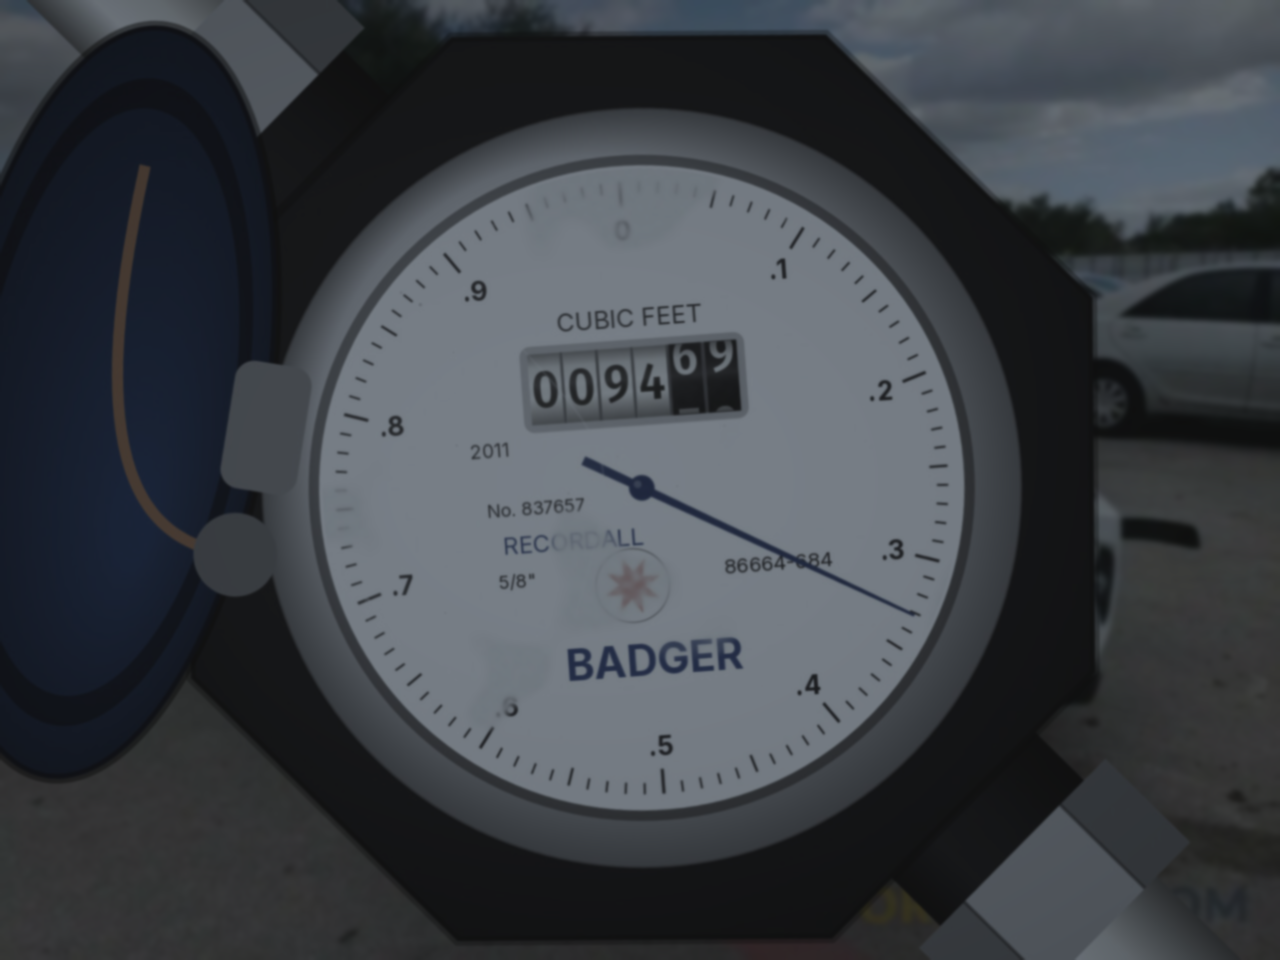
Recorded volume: ft³ 9469.33
